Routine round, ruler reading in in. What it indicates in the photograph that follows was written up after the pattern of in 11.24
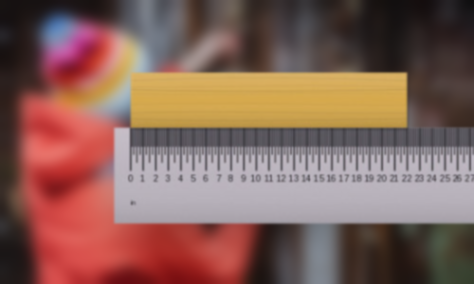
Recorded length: in 22
